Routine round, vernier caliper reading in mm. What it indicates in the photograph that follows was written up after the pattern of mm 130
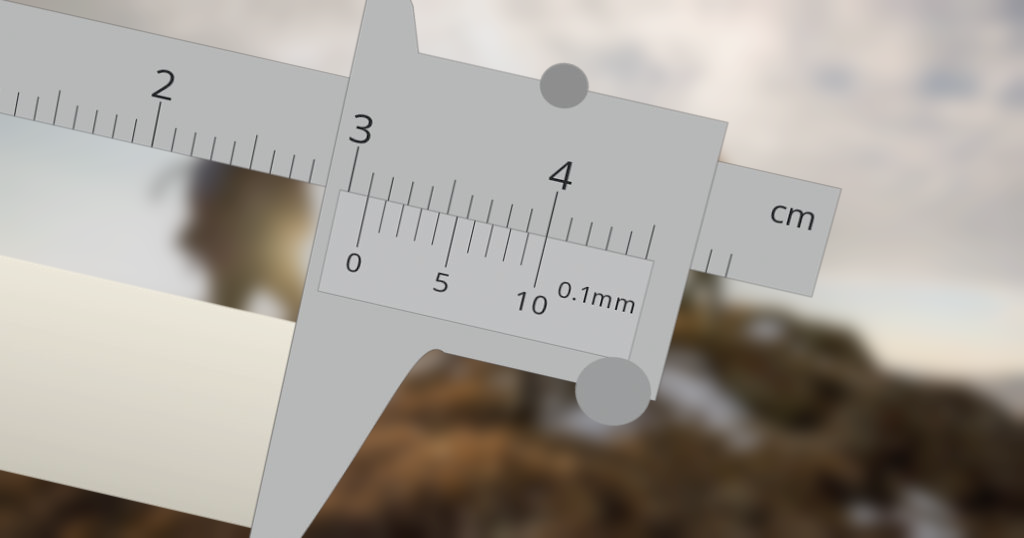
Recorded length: mm 31.0
